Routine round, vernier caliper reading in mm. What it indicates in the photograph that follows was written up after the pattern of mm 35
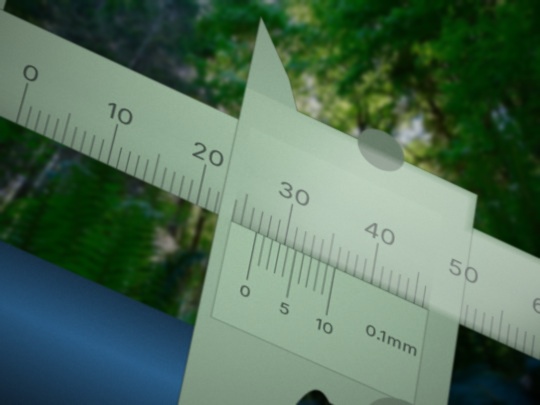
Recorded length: mm 26.8
